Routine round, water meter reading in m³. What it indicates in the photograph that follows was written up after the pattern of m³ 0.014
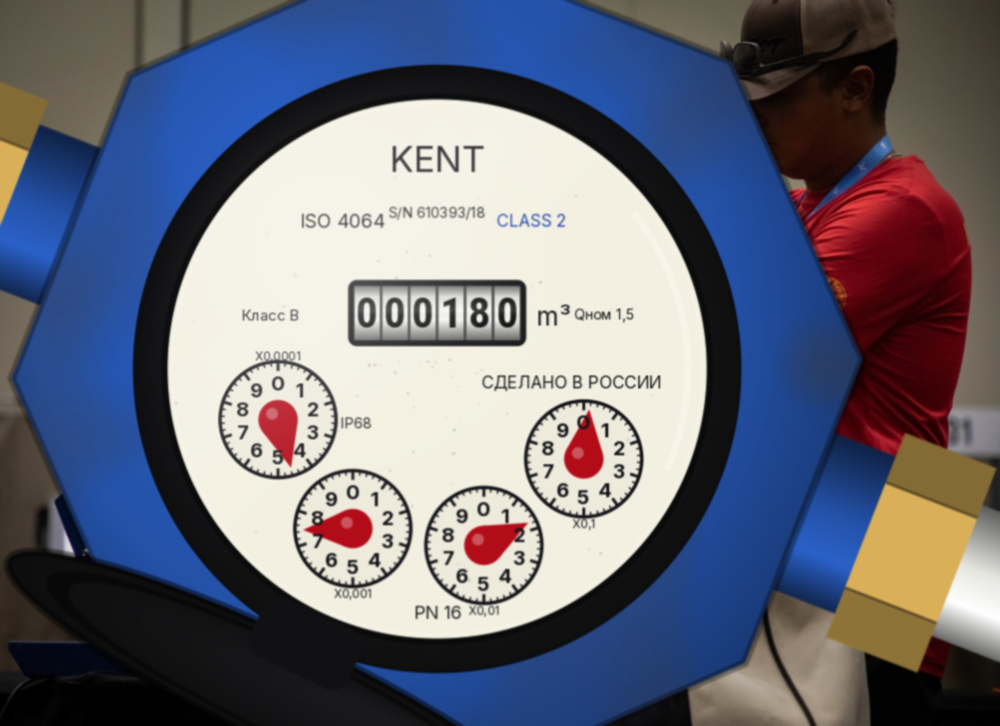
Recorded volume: m³ 180.0174
